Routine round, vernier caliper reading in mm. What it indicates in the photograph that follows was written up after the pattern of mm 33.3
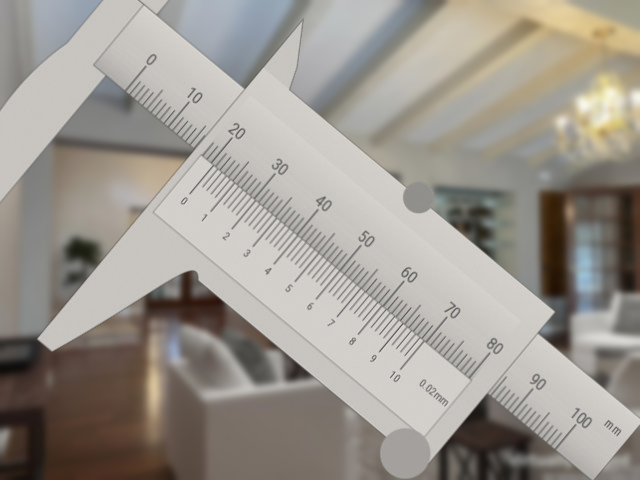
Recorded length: mm 20.6
